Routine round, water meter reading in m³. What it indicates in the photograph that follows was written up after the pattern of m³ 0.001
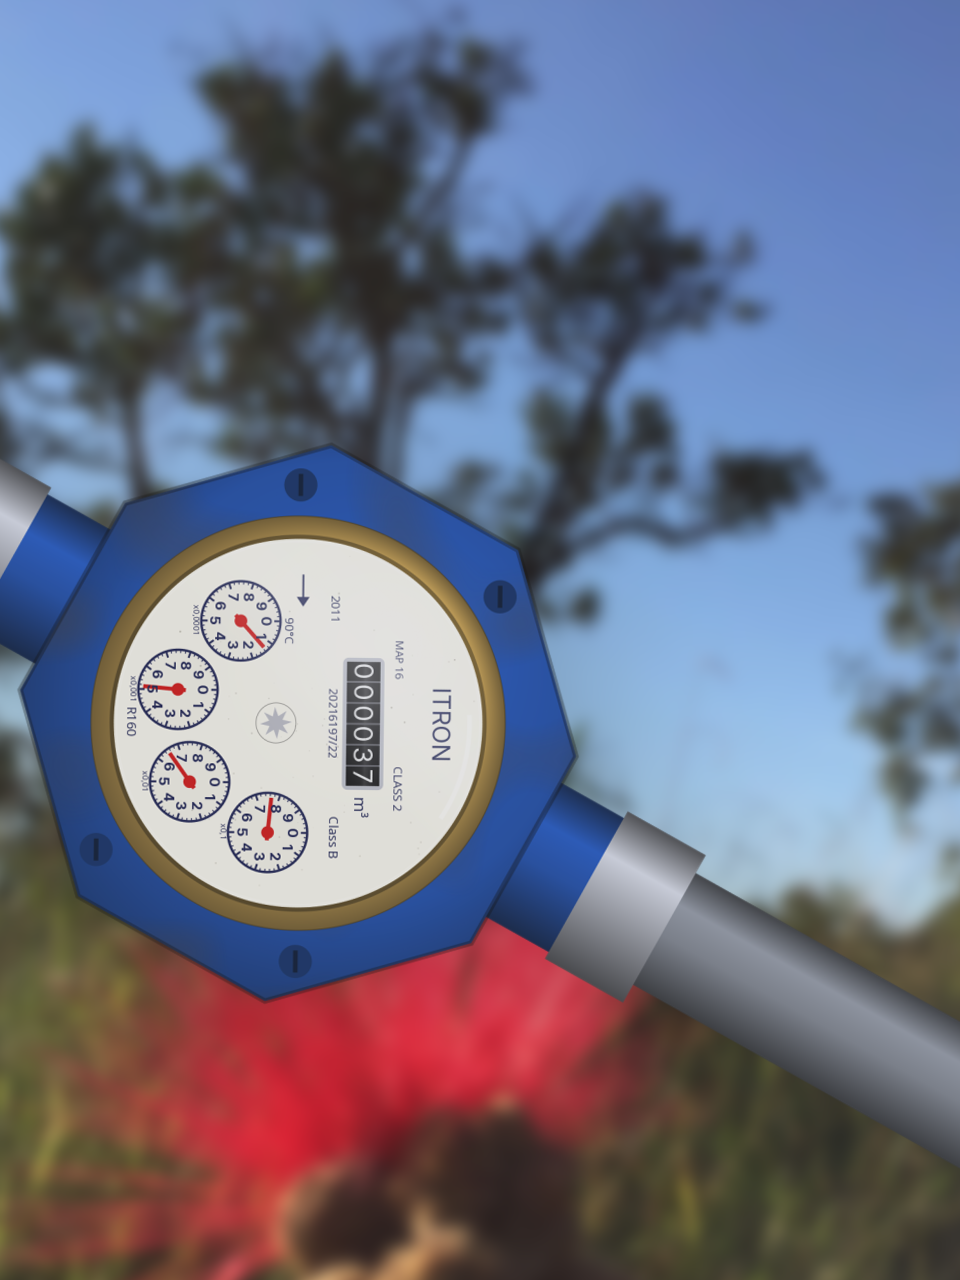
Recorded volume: m³ 37.7651
